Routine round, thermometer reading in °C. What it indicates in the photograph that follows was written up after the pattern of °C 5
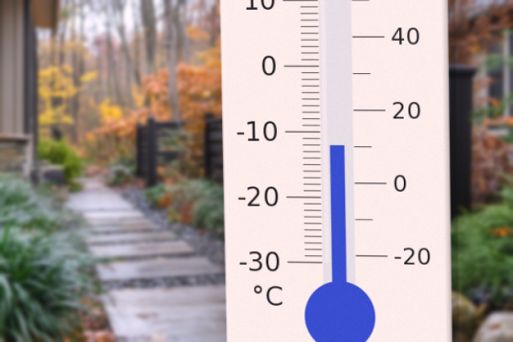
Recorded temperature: °C -12
